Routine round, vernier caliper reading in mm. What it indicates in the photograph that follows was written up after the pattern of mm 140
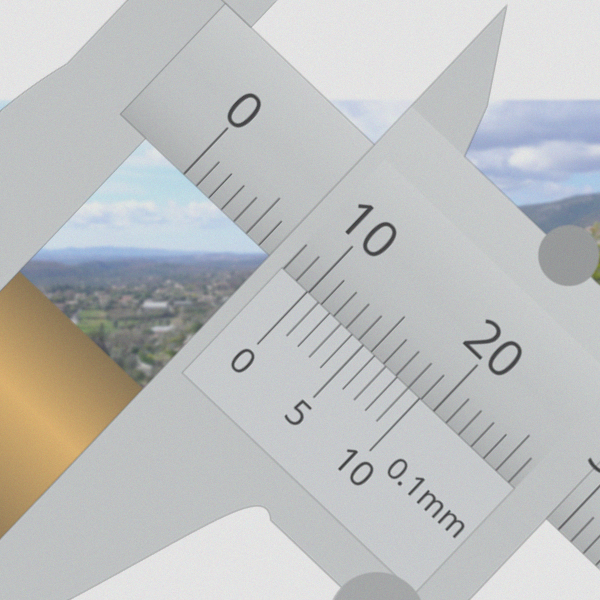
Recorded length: mm 9.9
